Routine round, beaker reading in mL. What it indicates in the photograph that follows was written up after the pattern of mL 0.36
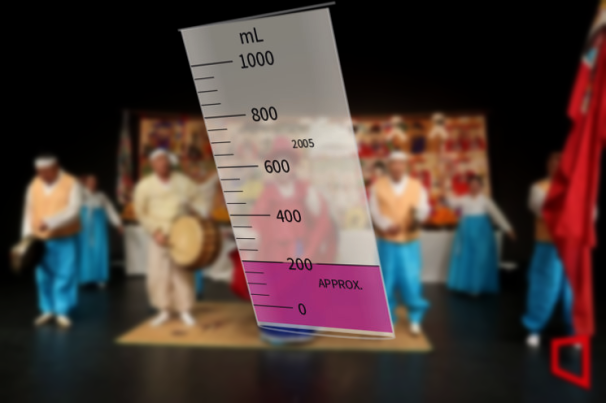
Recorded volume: mL 200
